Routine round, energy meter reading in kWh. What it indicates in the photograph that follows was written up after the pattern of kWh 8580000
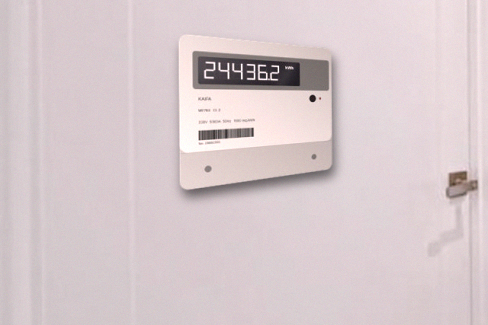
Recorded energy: kWh 24436.2
